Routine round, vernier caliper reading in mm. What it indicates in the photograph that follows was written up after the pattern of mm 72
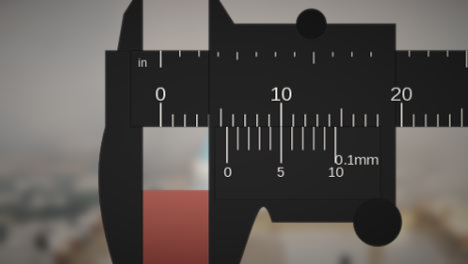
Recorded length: mm 5.5
